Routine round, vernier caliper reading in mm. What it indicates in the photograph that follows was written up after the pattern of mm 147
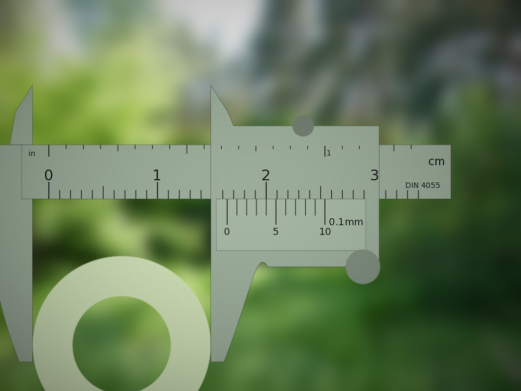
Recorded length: mm 16.4
